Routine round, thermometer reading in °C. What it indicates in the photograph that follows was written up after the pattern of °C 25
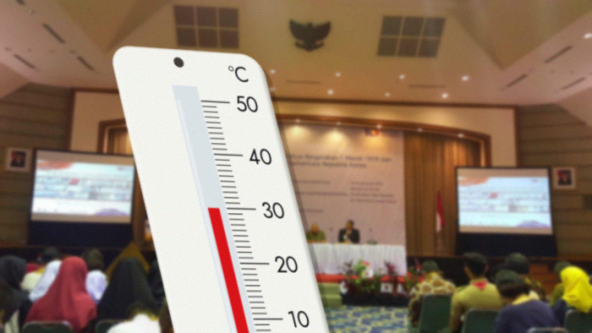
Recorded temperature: °C 30
